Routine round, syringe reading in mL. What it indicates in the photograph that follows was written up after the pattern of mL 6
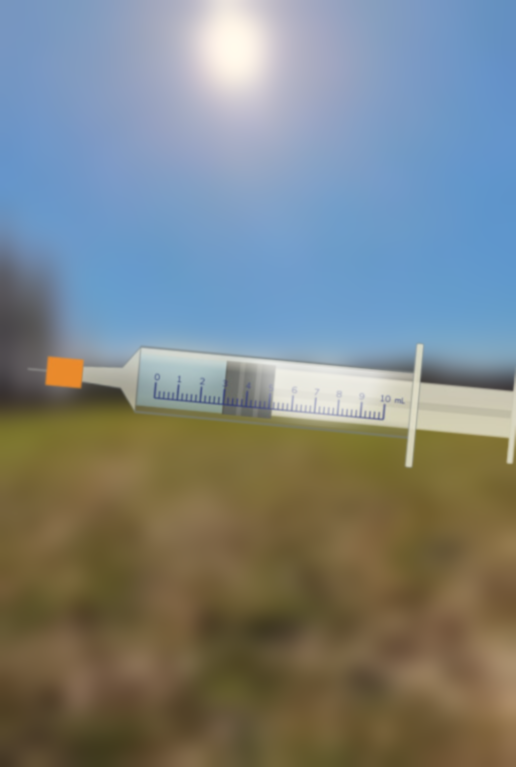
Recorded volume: mL 3
